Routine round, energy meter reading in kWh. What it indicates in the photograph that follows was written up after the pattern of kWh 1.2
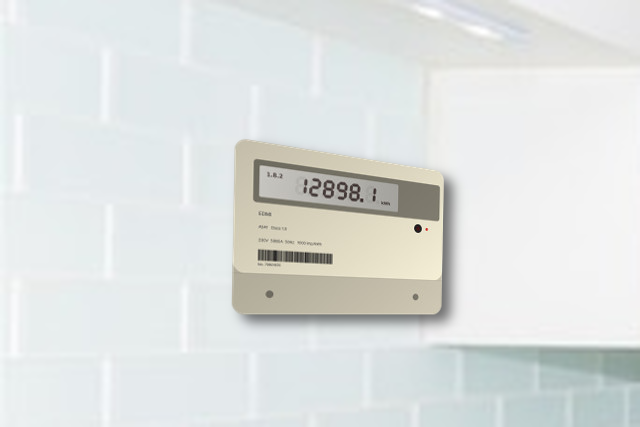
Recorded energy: kWh 12898.1
